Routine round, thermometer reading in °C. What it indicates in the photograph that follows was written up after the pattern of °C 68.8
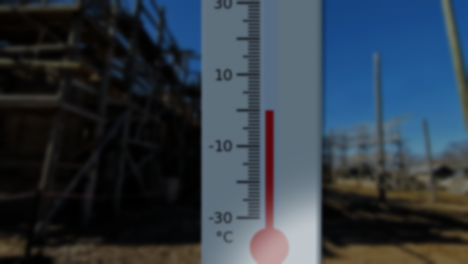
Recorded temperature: °C 0
